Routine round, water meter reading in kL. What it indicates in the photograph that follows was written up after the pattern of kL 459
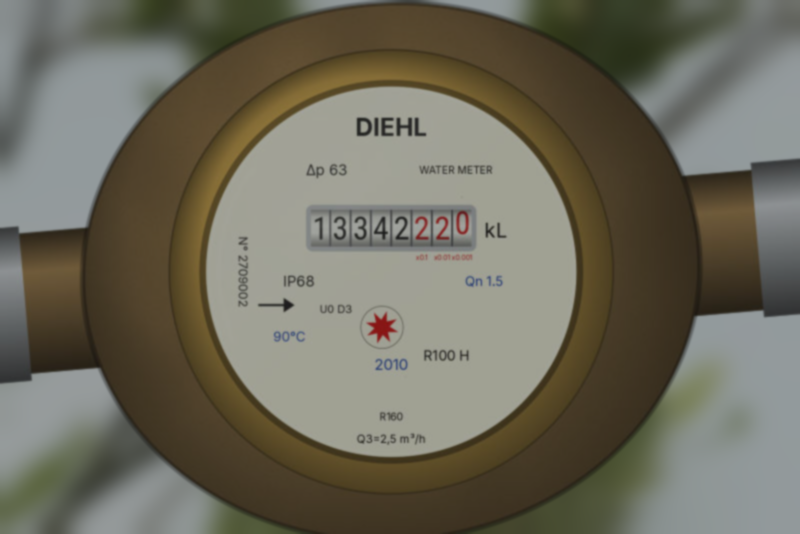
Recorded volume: kL 13342.220
